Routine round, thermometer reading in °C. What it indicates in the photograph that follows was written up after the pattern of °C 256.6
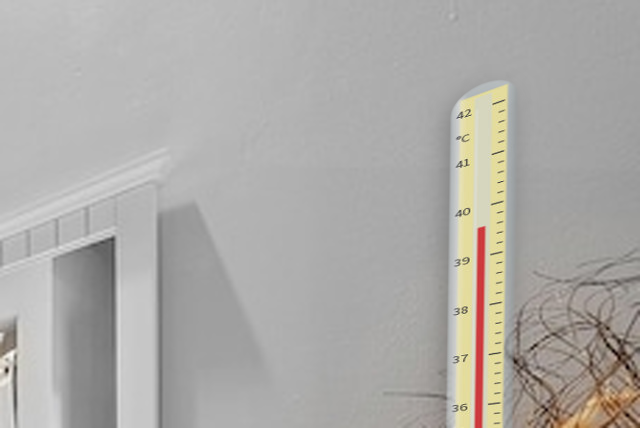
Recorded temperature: °C 39.6
